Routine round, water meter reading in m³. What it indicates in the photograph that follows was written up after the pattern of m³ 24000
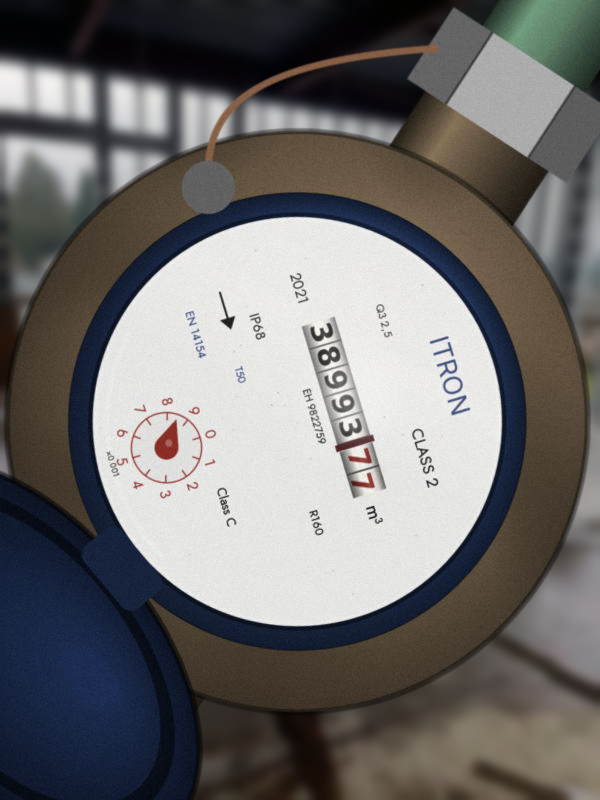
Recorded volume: m³ 38993.768
